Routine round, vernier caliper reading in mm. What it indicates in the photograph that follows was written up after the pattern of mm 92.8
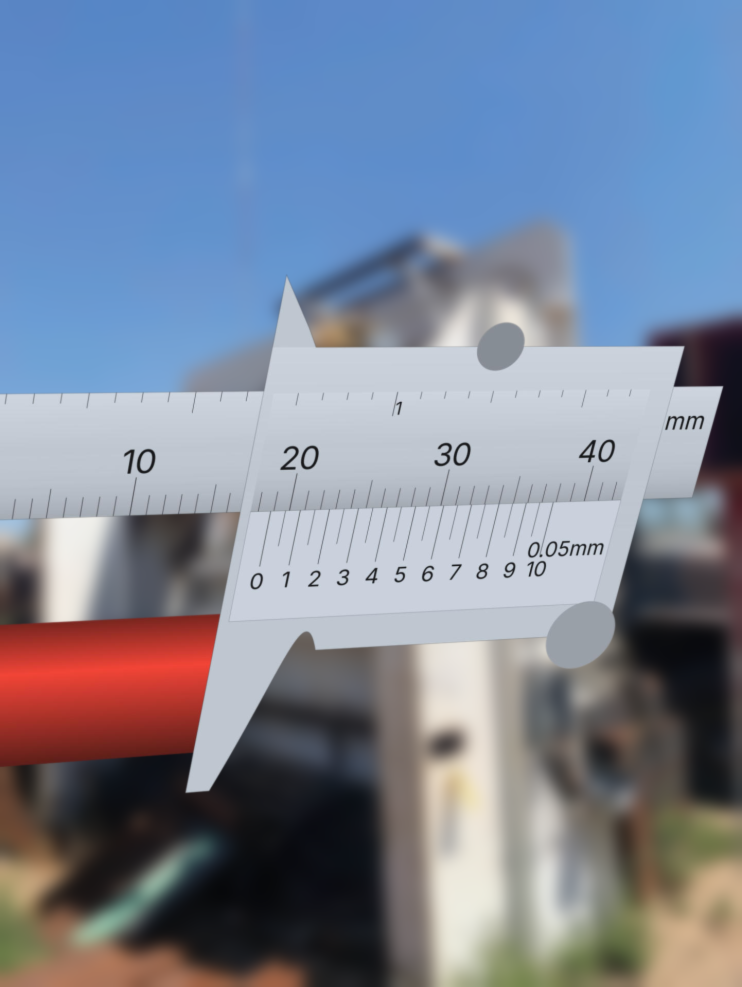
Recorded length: mm 18.8
